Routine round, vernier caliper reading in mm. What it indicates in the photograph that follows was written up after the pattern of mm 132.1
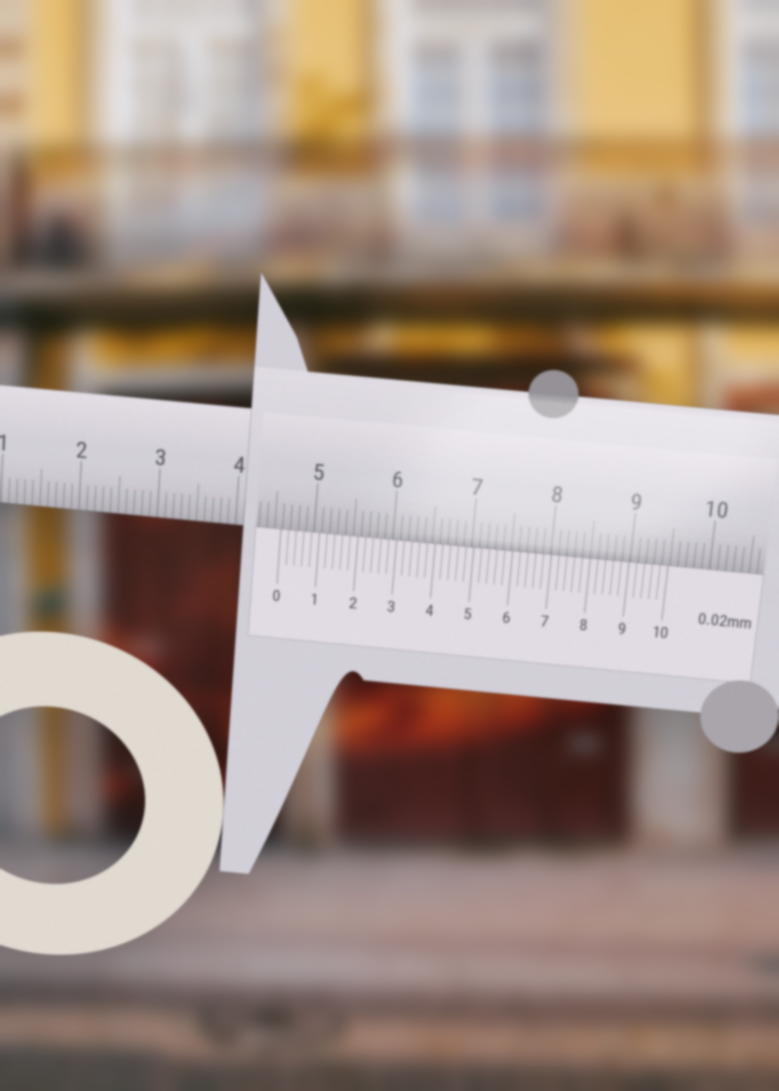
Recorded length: mm 45.8
